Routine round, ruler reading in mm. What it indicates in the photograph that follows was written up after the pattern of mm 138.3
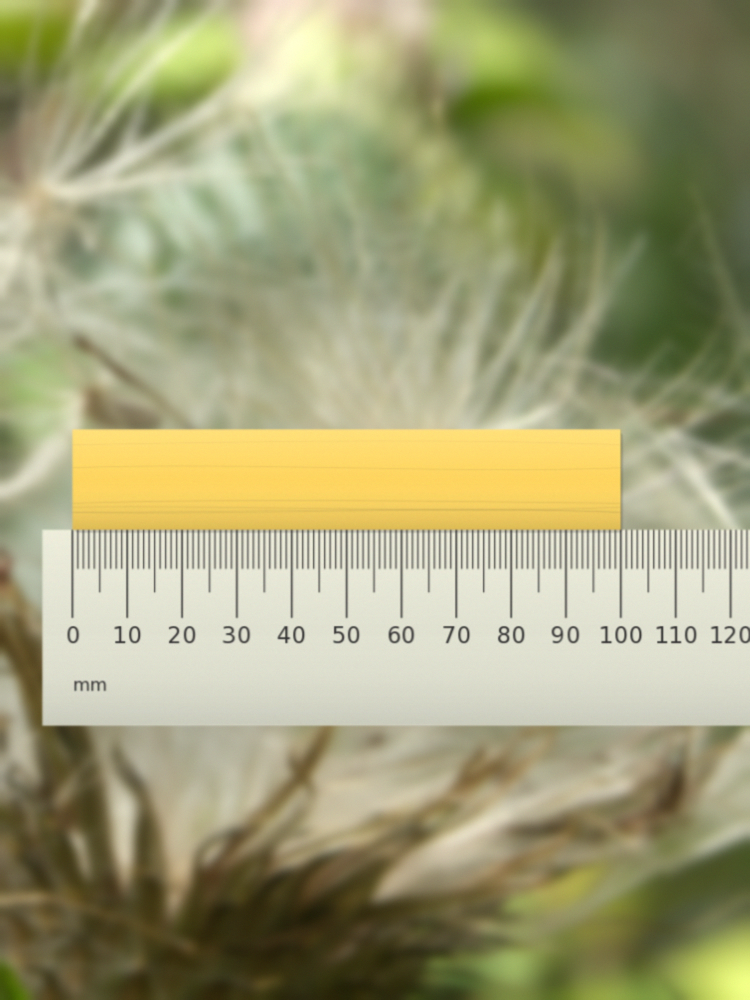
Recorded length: mm 100
